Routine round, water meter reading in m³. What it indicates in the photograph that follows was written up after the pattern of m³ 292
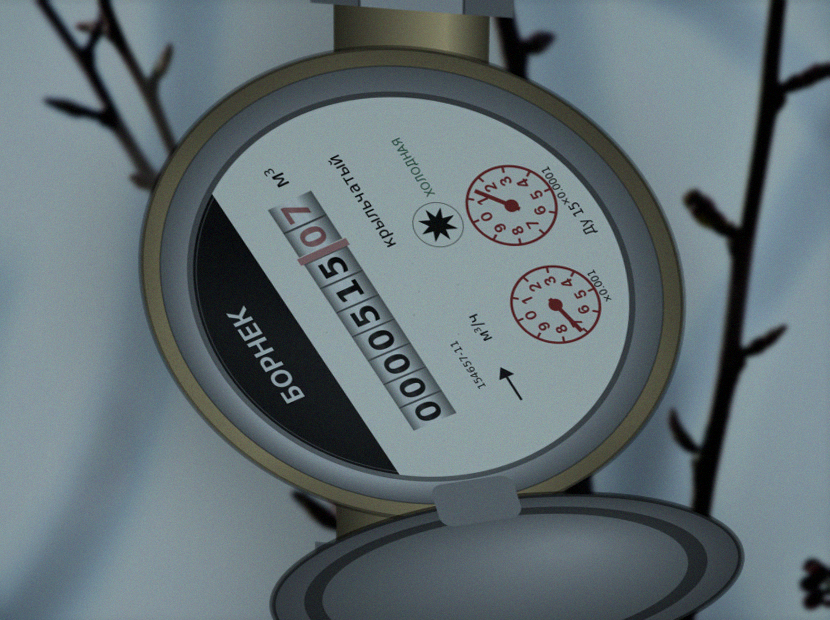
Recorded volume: m³ 515.0771
